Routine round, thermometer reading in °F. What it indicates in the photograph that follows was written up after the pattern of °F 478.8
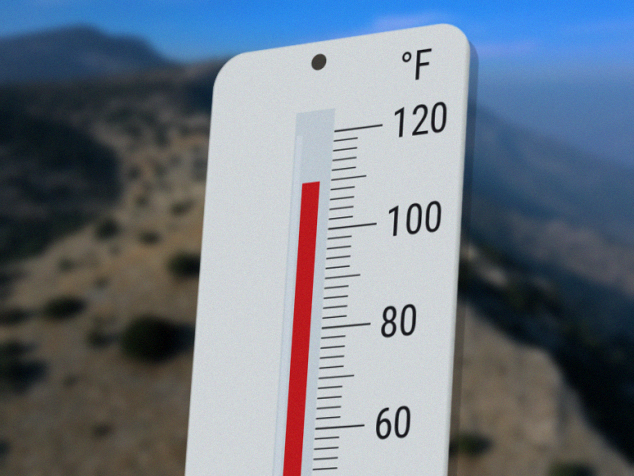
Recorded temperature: °F 110
